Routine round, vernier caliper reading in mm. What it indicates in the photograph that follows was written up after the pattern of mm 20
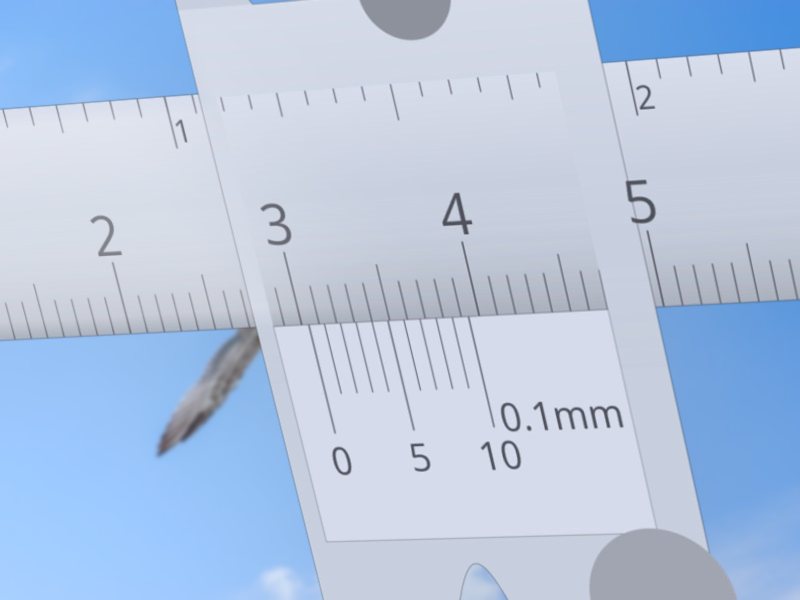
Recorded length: mm 30.4
